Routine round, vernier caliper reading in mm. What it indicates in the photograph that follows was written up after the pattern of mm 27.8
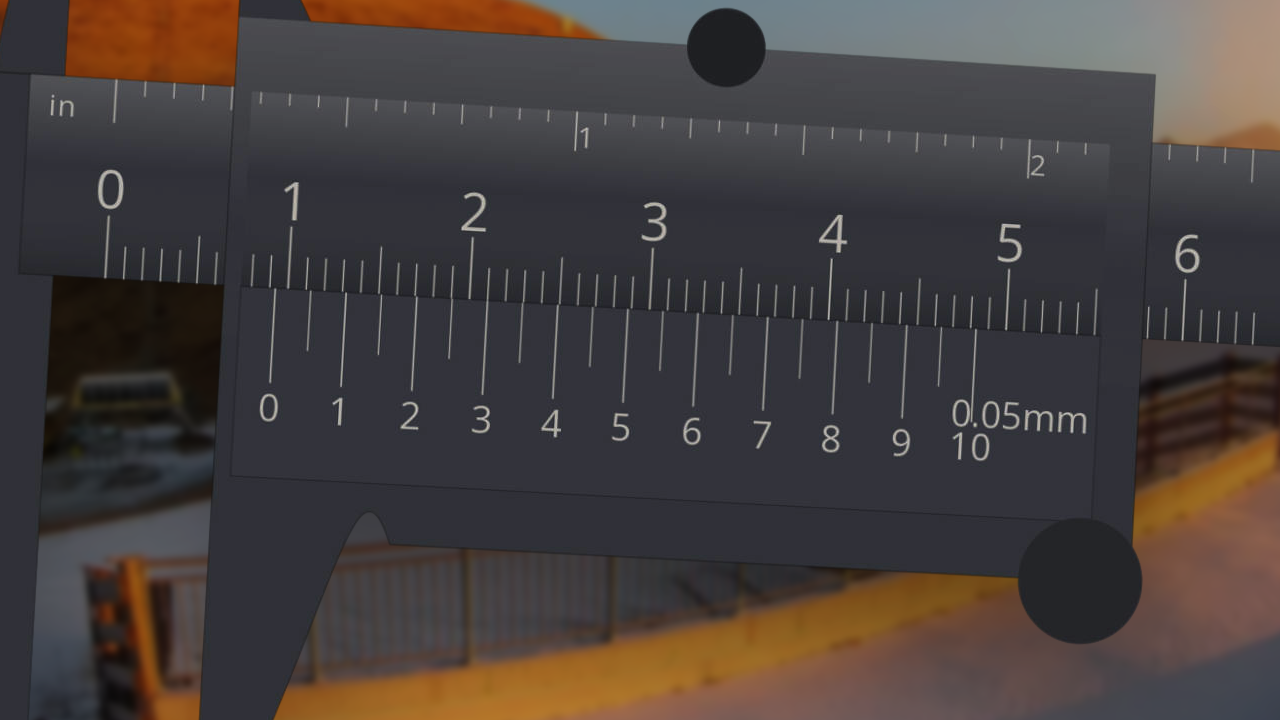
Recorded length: mm 9.3
